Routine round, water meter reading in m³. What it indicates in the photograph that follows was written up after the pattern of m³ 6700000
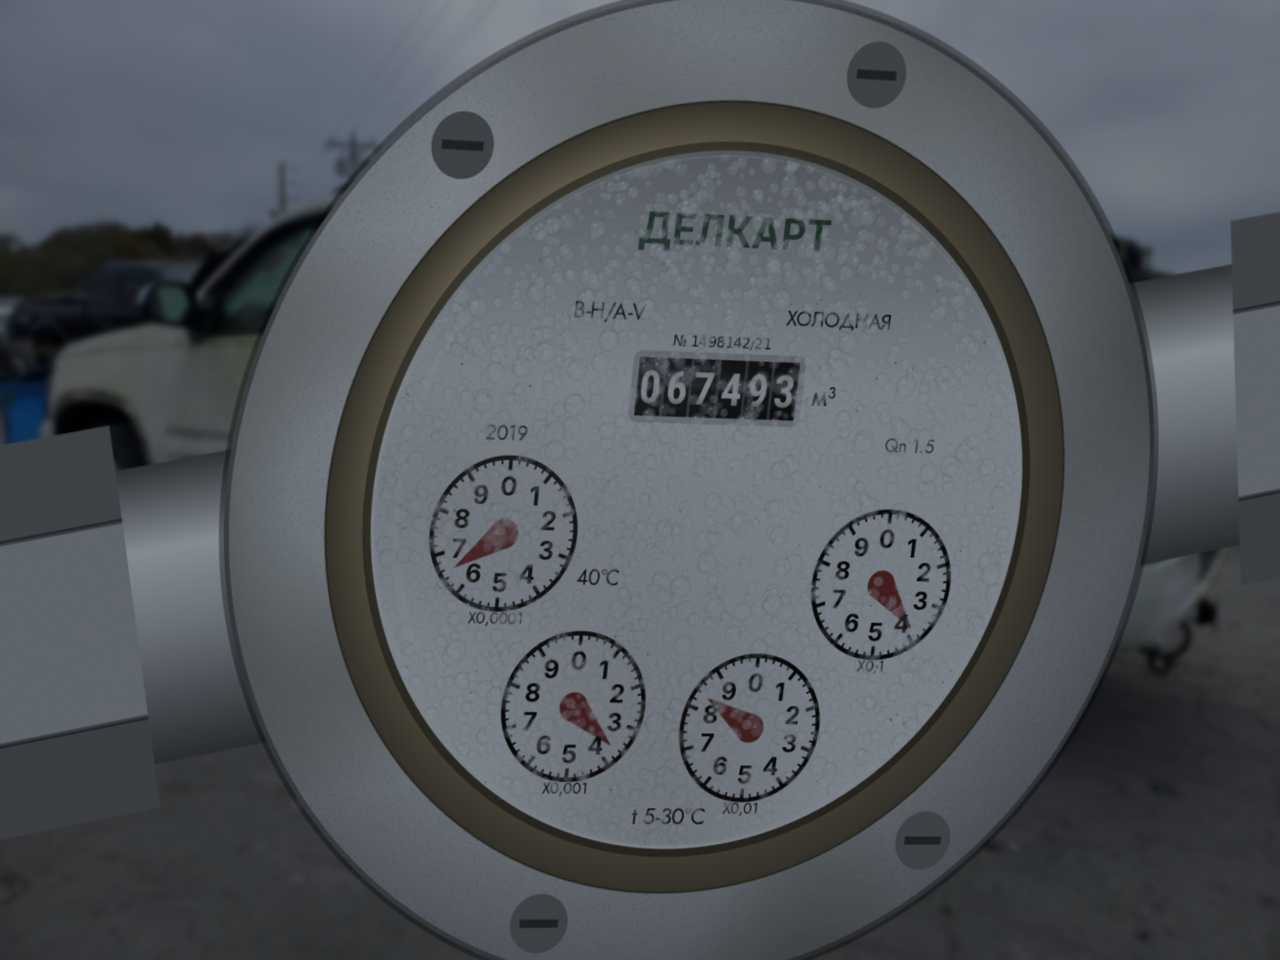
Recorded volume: m³ 67493.3836
